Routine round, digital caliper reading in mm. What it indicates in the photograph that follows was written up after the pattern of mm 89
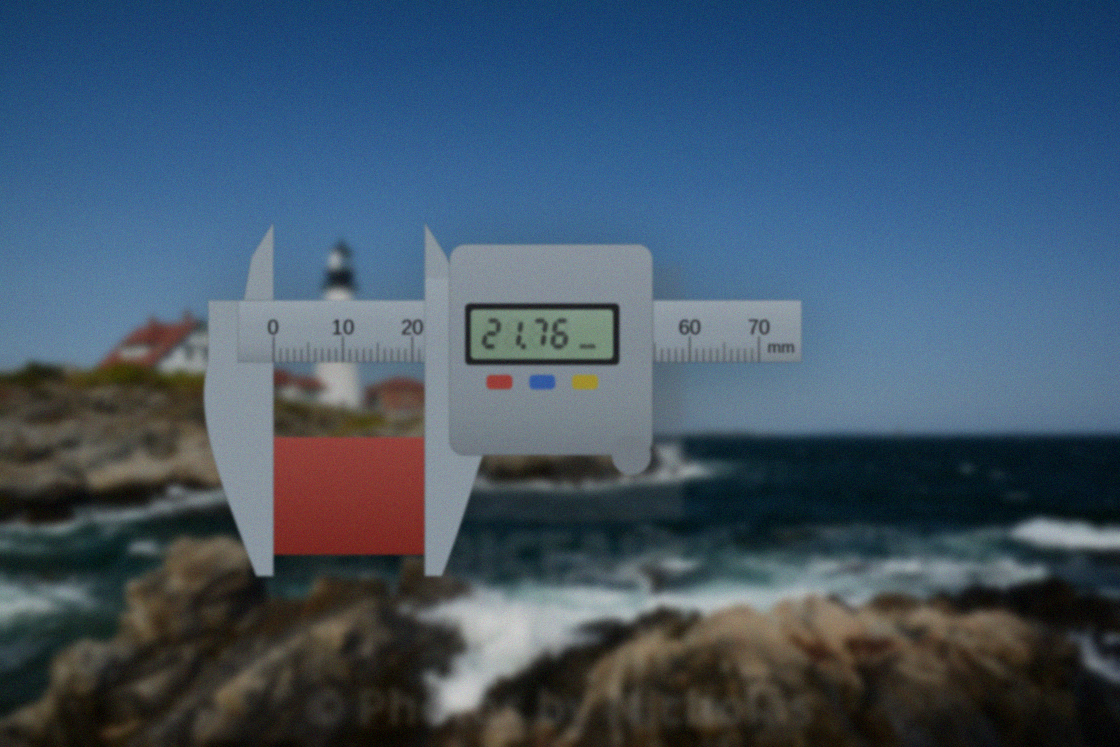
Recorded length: mm 21.76
